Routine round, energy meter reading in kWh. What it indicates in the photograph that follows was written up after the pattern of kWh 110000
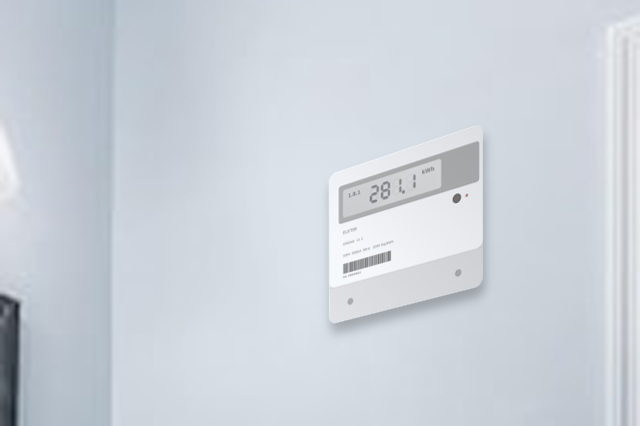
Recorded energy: kWh 281.1
